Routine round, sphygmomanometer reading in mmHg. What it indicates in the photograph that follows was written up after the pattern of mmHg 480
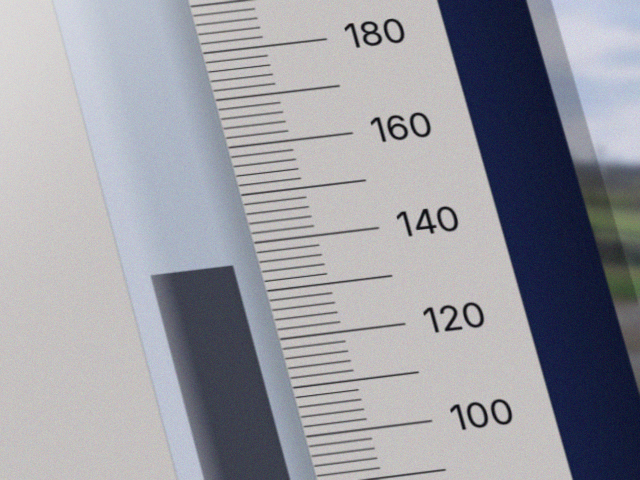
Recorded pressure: mmHg 136
